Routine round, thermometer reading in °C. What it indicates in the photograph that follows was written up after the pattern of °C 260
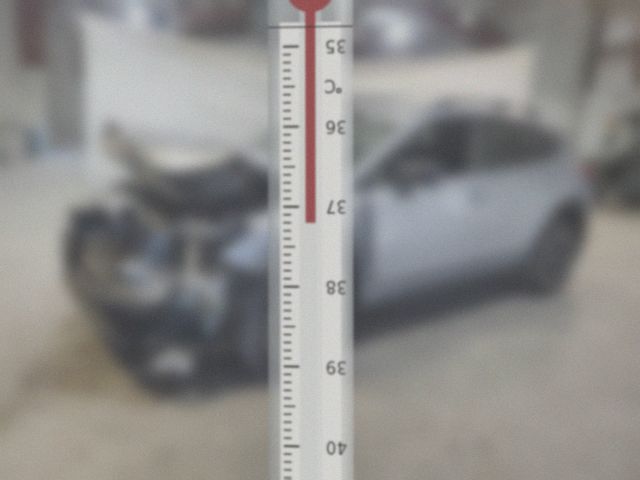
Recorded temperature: °C 37.2
